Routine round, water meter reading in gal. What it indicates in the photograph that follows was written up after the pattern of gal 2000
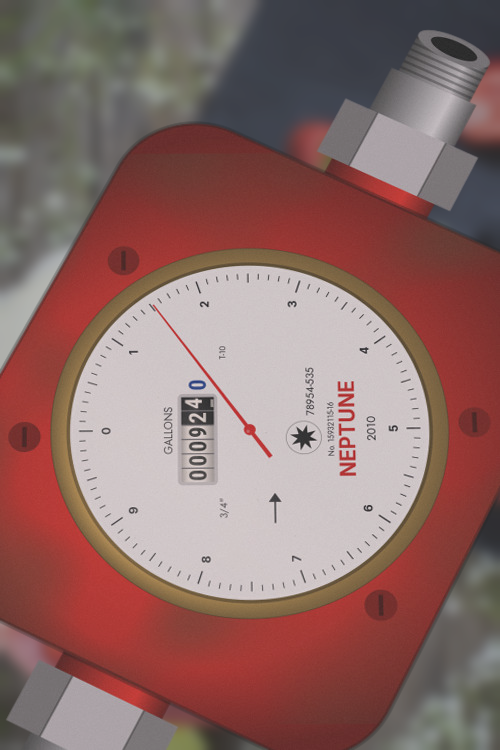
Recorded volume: gal 9241.5
